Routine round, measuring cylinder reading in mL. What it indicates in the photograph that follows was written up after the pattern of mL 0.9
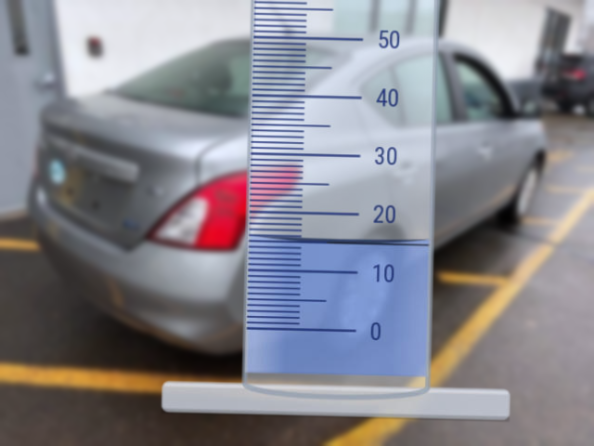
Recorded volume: mL 15
